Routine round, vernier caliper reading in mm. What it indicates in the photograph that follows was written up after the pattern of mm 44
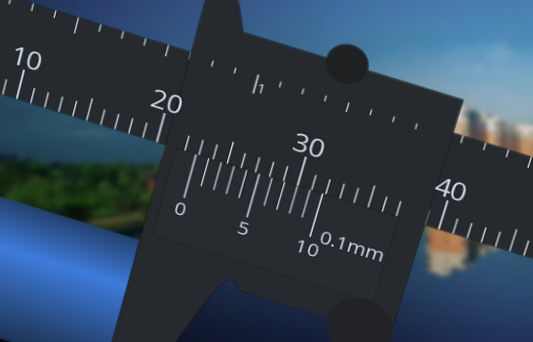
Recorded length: mm 22.8
